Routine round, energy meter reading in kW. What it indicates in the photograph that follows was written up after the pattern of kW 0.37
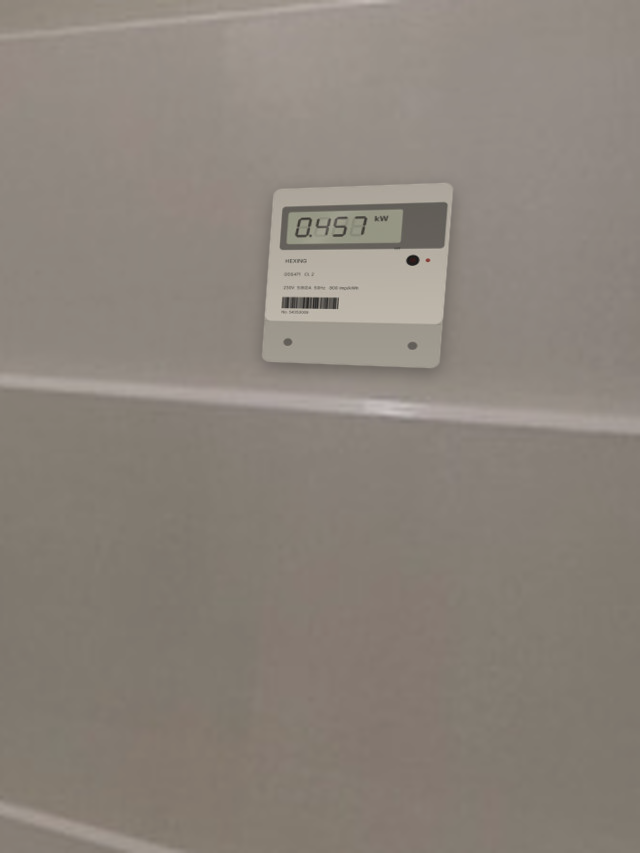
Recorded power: kW 0.457
